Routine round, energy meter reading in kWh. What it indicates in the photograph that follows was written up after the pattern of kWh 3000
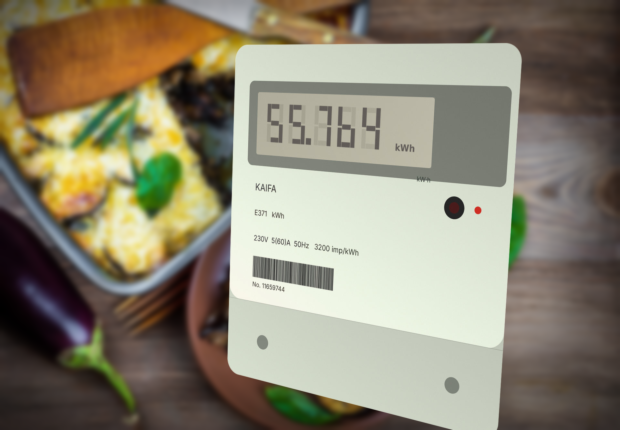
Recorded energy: kWh 55.764
